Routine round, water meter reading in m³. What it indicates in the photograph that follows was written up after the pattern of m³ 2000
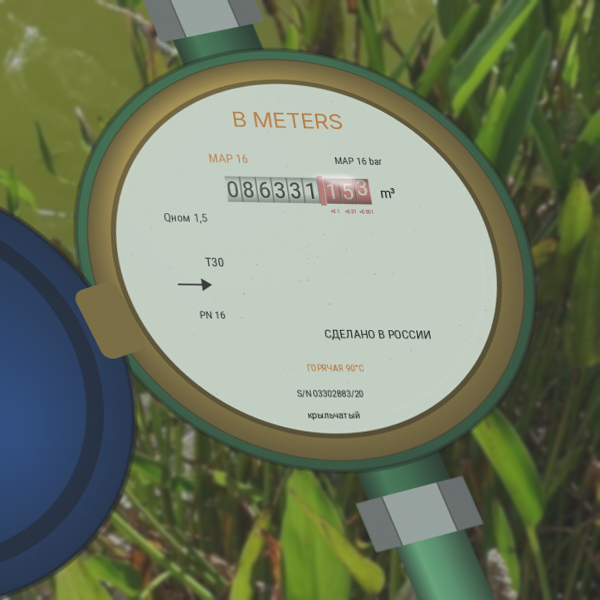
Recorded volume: m³ 86331.153
